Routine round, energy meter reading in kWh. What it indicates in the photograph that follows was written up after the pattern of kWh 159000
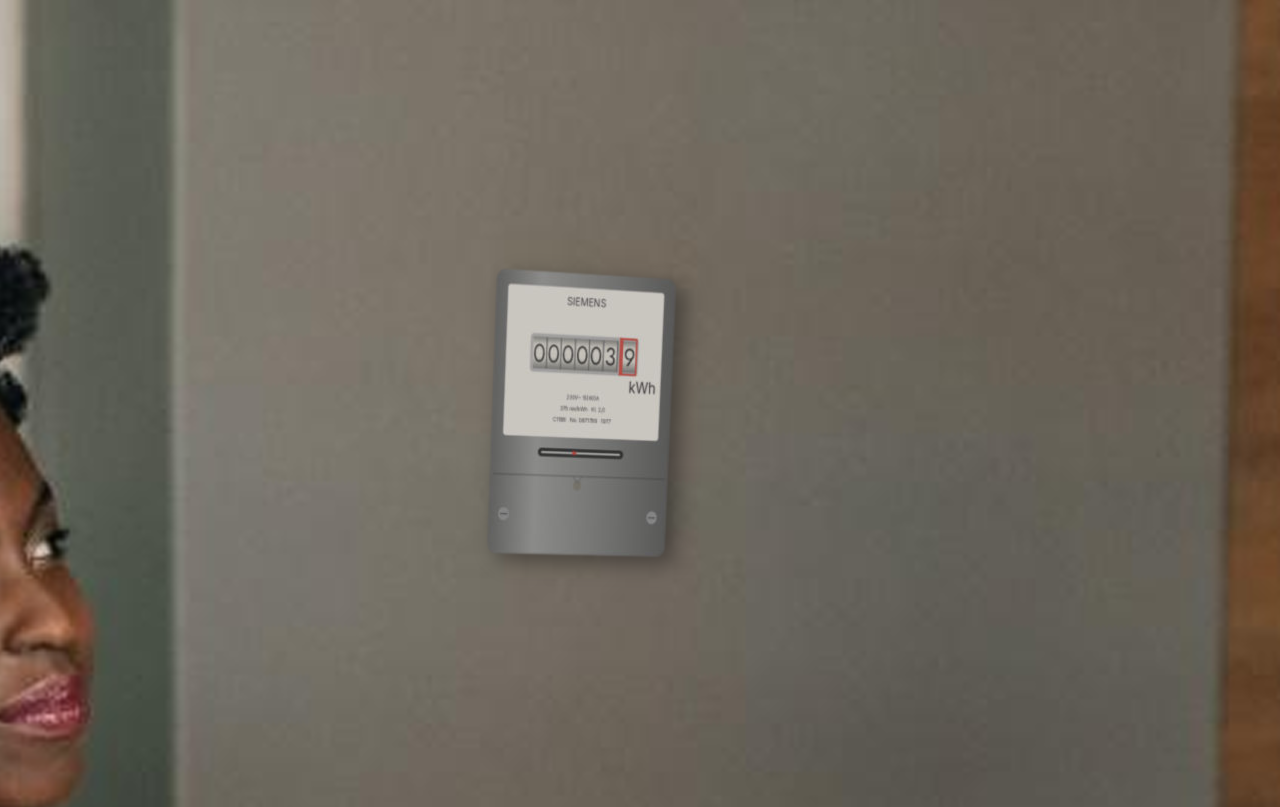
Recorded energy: kWh 3.9
